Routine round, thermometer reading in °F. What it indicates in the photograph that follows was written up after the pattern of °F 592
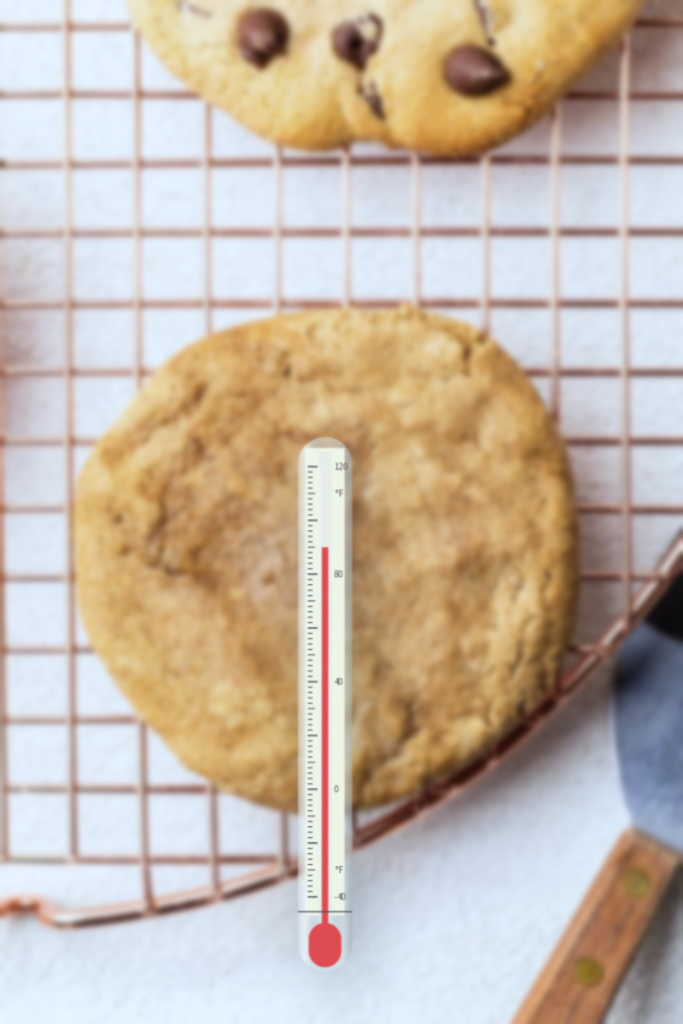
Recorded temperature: °F 90
